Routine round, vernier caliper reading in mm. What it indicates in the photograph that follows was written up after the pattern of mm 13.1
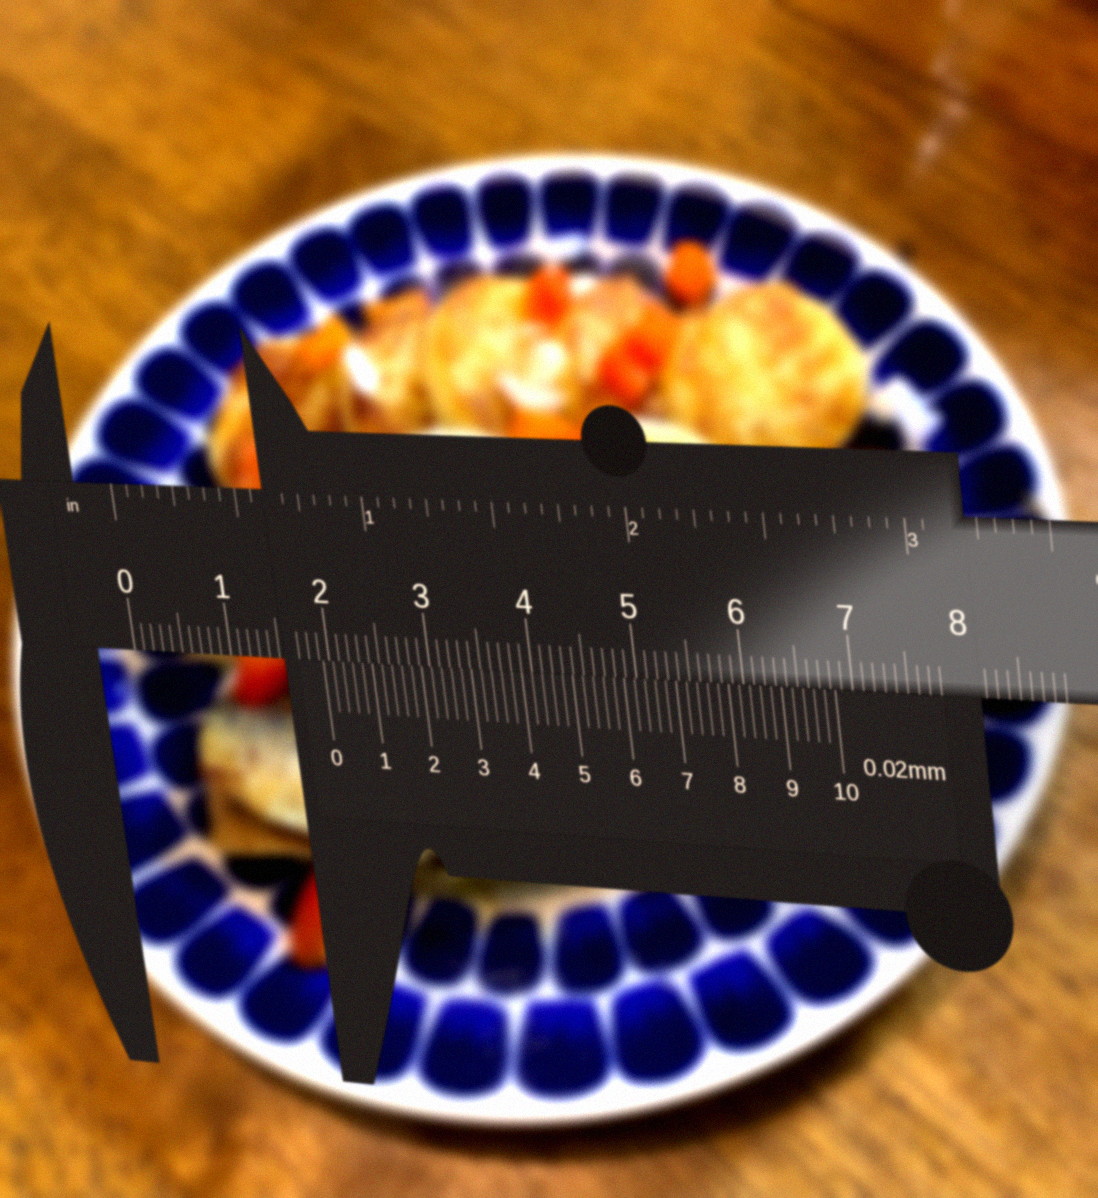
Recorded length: mm 19.4
